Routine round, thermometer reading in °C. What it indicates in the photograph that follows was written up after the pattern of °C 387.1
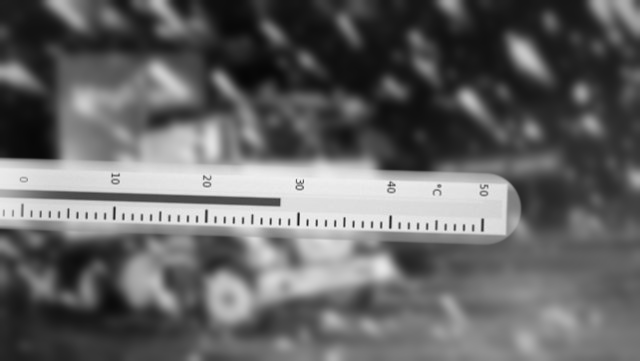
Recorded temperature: °C 28
